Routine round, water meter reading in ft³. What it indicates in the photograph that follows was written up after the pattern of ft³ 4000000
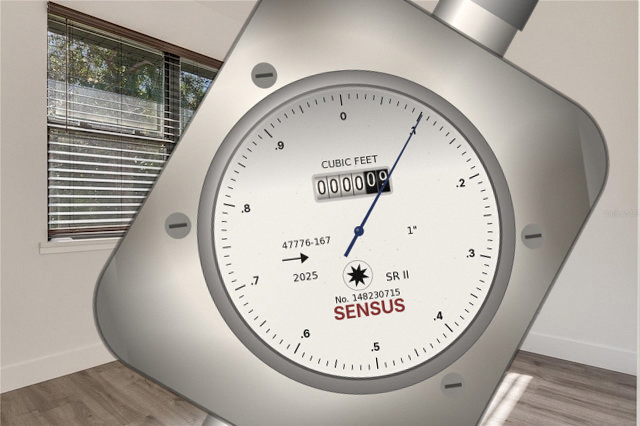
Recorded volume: ft³ 9.10
